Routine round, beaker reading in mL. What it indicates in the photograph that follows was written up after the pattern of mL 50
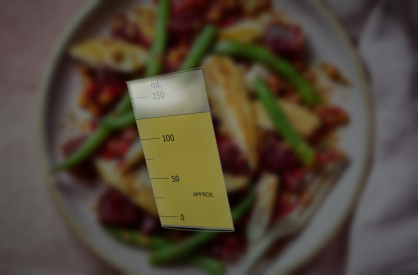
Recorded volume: mL 125
